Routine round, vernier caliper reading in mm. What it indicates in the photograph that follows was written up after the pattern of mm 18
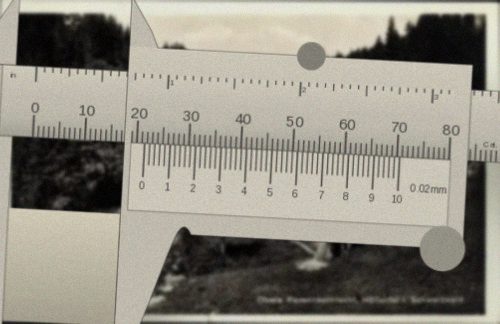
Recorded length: mm 21.5
